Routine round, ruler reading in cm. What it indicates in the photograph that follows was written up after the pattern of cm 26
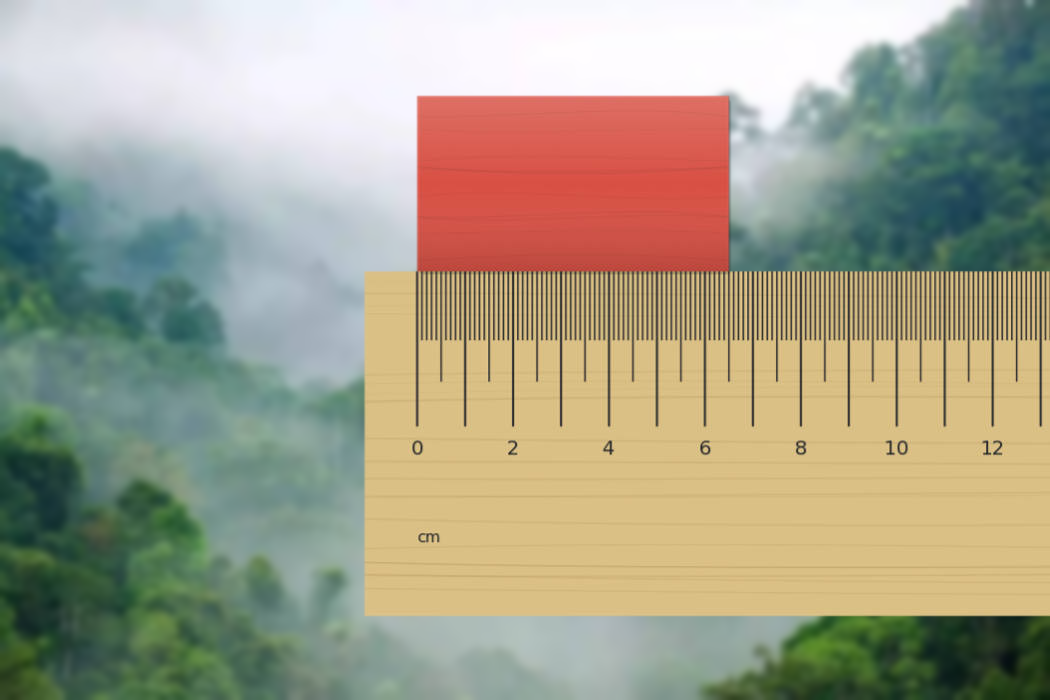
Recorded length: cm 6.5
